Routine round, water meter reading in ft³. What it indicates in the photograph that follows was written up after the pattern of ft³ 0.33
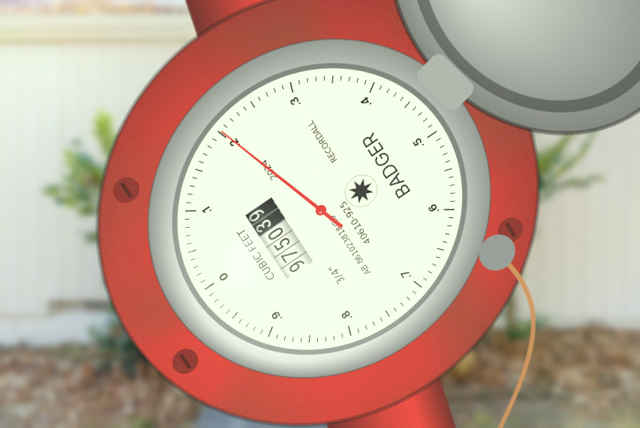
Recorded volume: ft³ 975039.20
